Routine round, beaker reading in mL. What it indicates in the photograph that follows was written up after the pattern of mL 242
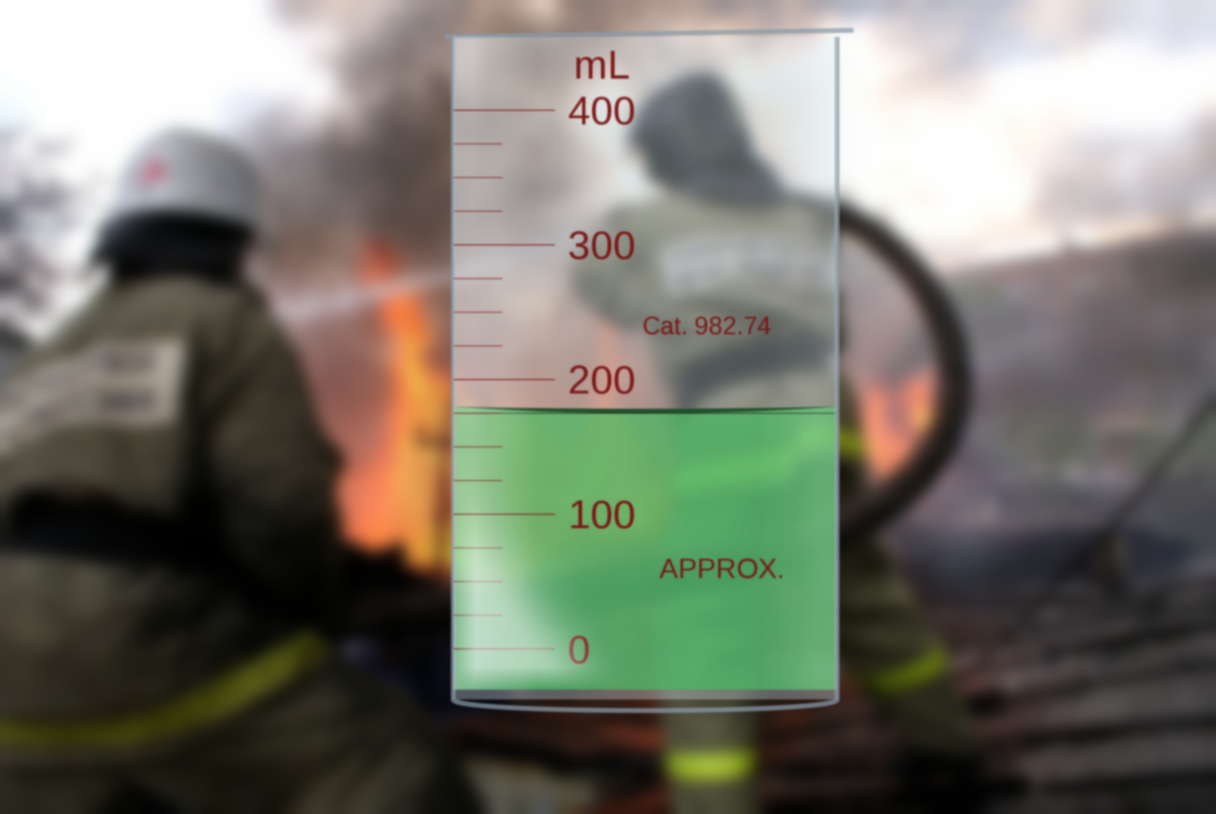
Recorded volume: mL 175
